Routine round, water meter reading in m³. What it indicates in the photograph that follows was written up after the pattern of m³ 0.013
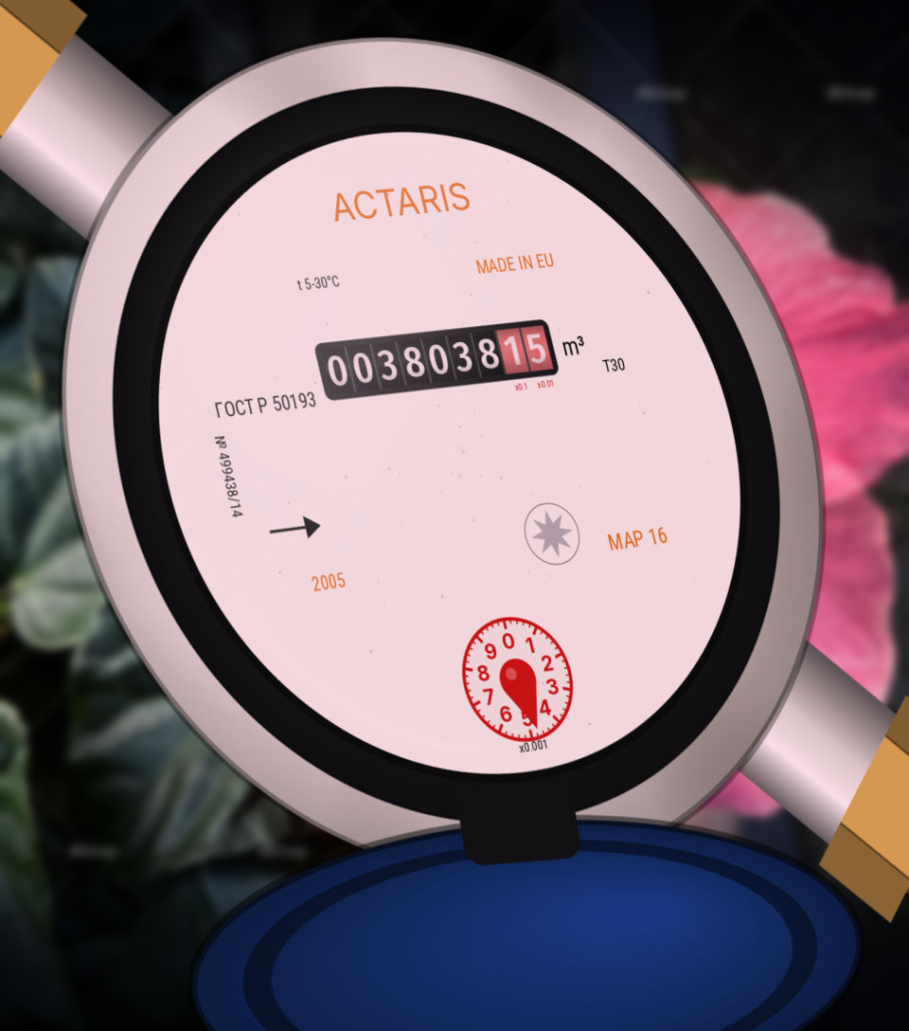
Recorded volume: m³ 38038.154
